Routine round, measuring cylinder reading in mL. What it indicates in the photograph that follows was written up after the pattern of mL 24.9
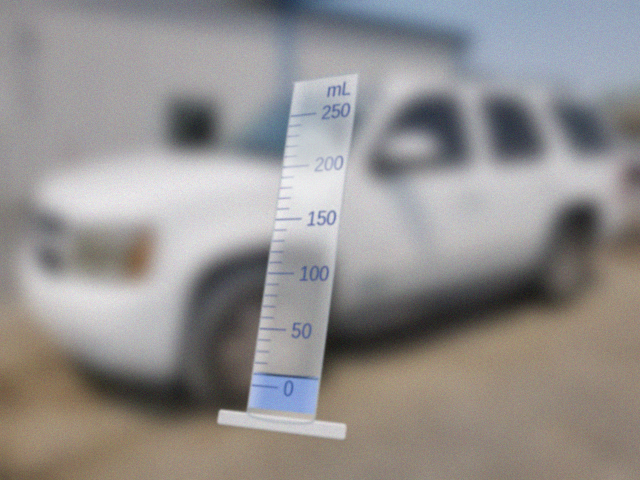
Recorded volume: mL 10
